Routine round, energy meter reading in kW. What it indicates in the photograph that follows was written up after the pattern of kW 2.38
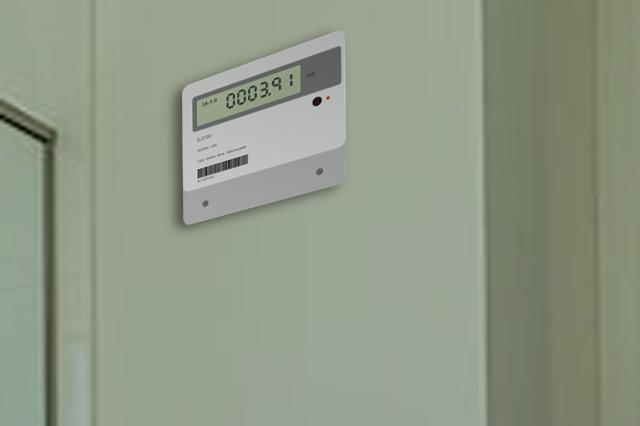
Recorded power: kW 3.91
